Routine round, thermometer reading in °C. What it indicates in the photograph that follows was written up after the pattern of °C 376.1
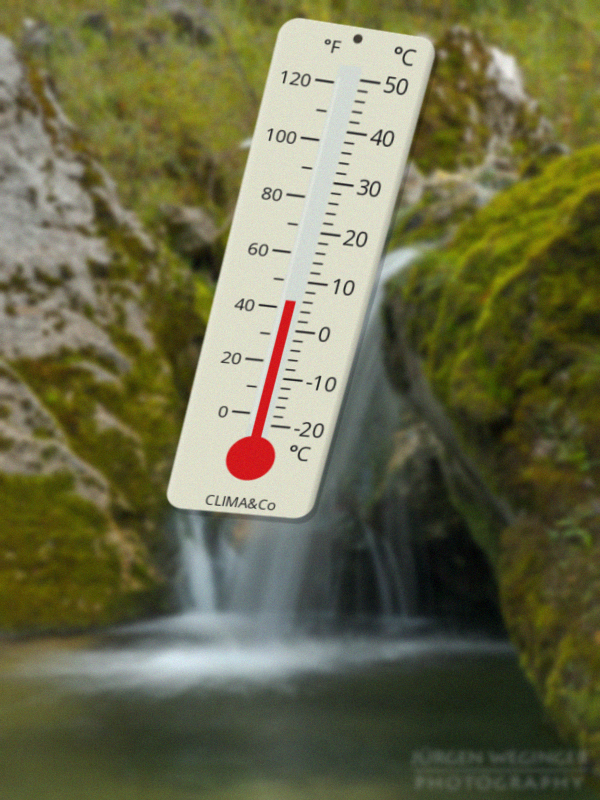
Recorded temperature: °C 6
